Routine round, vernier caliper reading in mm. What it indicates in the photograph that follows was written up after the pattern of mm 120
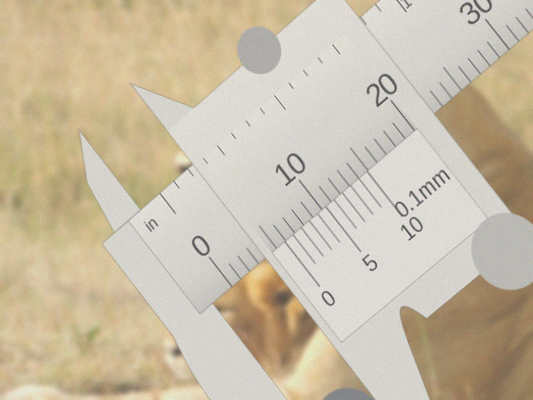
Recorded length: mm 5.9
